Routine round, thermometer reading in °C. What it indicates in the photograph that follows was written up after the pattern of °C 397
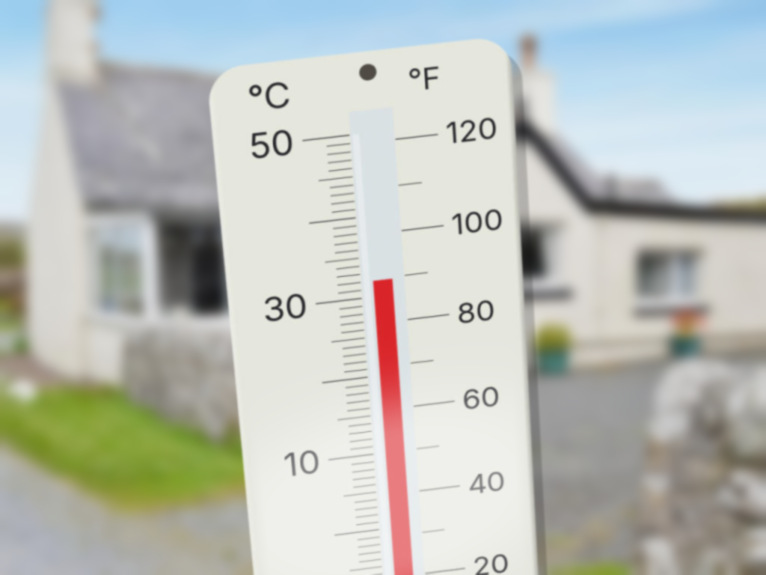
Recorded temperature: °C 32
